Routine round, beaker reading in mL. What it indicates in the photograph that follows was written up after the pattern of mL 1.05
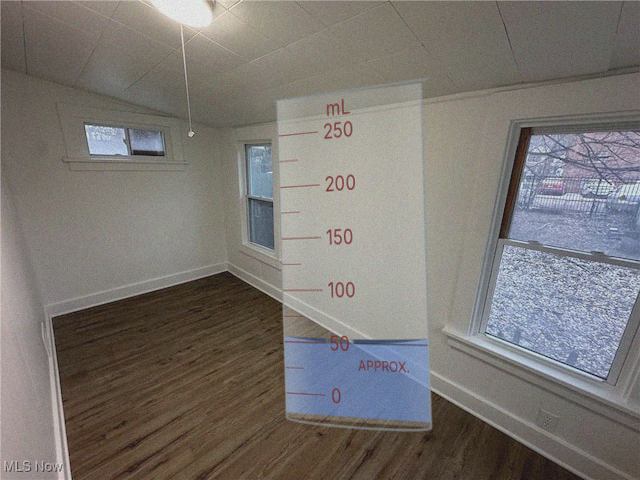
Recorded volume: mL 50
